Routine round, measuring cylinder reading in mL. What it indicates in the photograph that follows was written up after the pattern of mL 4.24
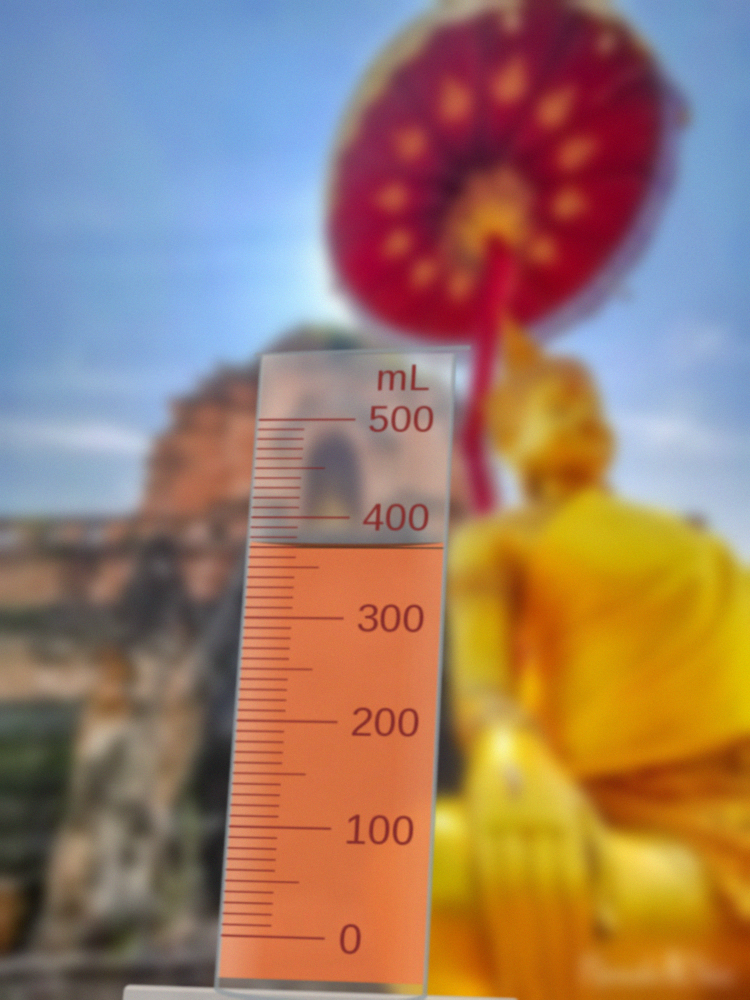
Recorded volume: mL 370
